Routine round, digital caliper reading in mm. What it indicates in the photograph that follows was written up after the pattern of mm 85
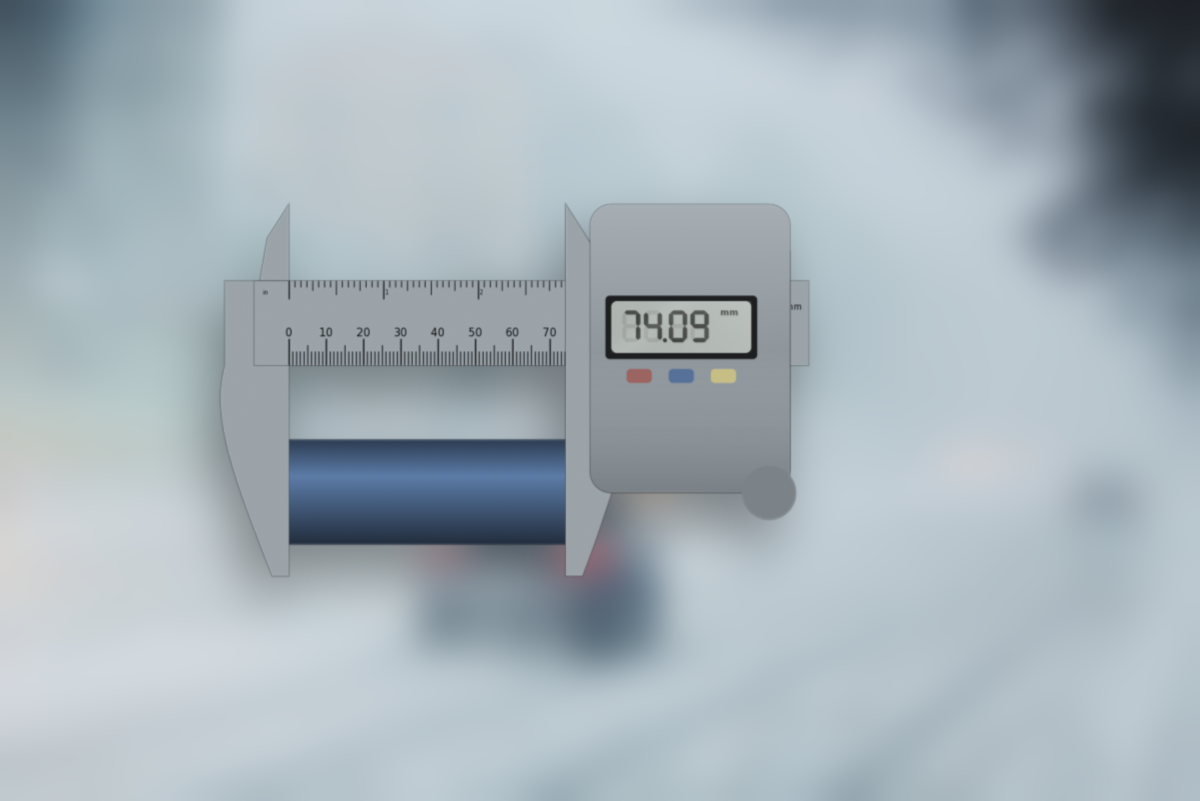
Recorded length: mm 74.09
